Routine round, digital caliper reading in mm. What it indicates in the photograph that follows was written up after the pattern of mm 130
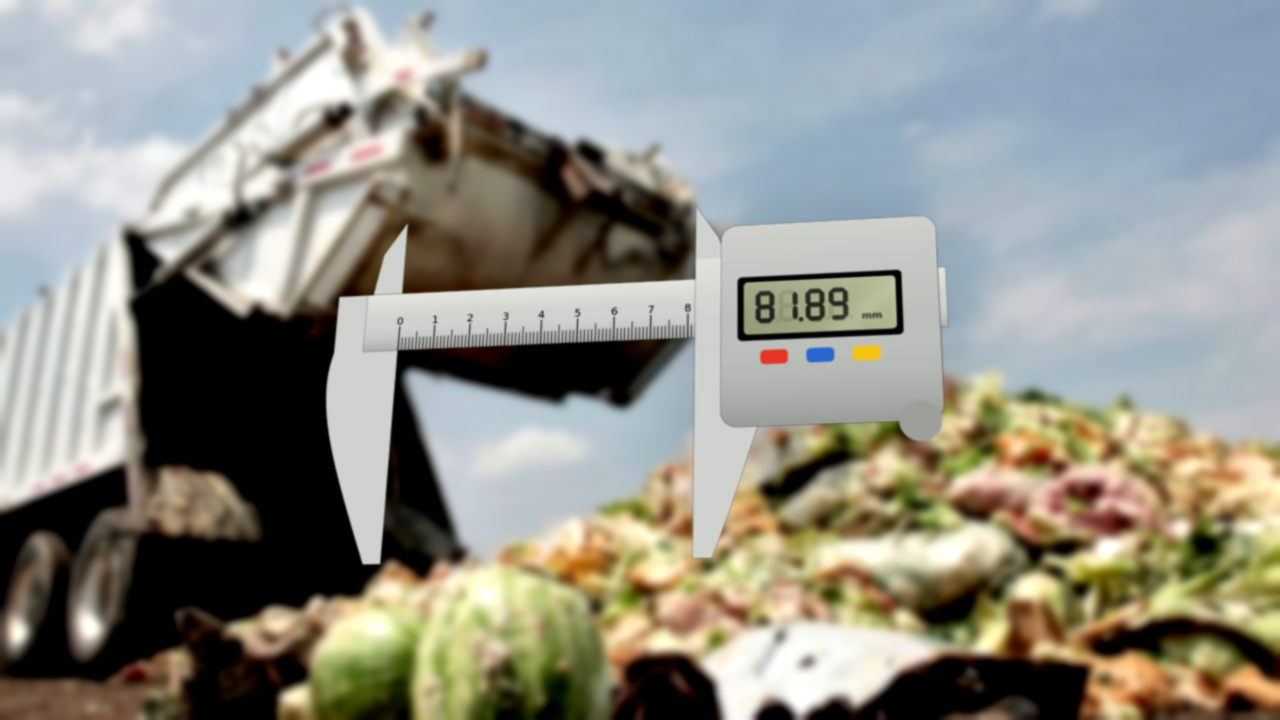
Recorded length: mm 81.89
